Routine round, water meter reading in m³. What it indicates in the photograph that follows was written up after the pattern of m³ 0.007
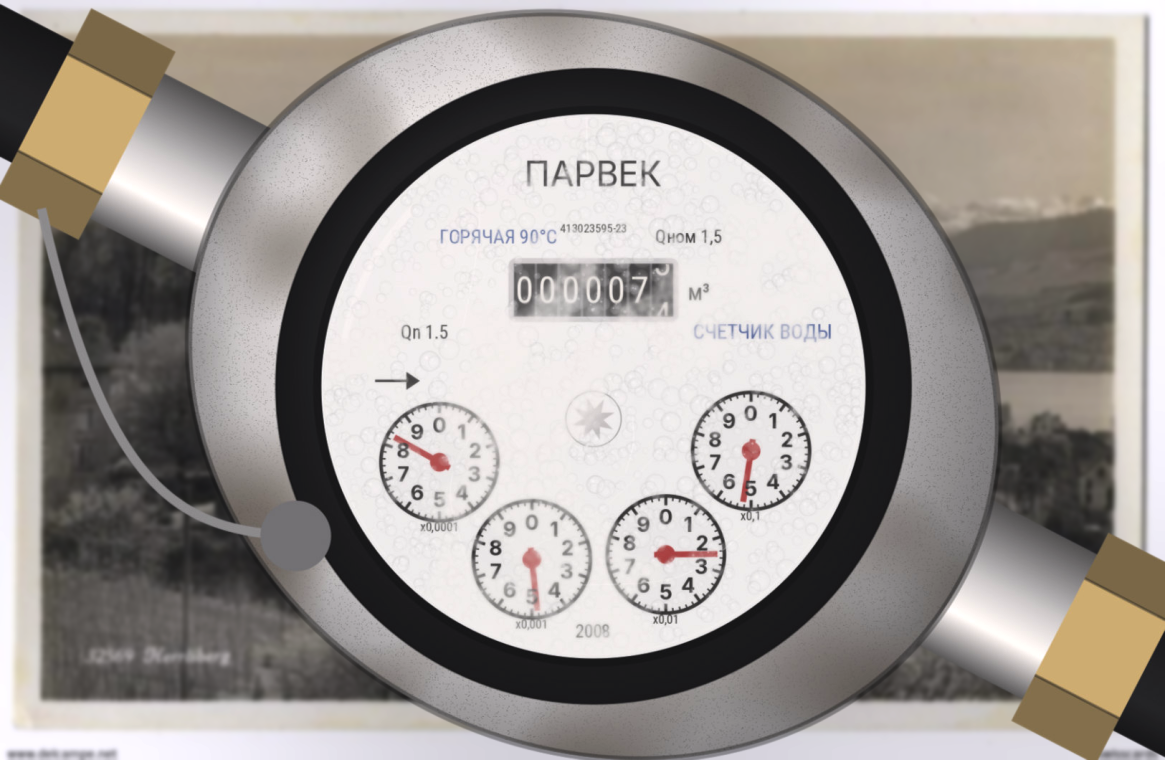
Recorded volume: m³ 73.5248
